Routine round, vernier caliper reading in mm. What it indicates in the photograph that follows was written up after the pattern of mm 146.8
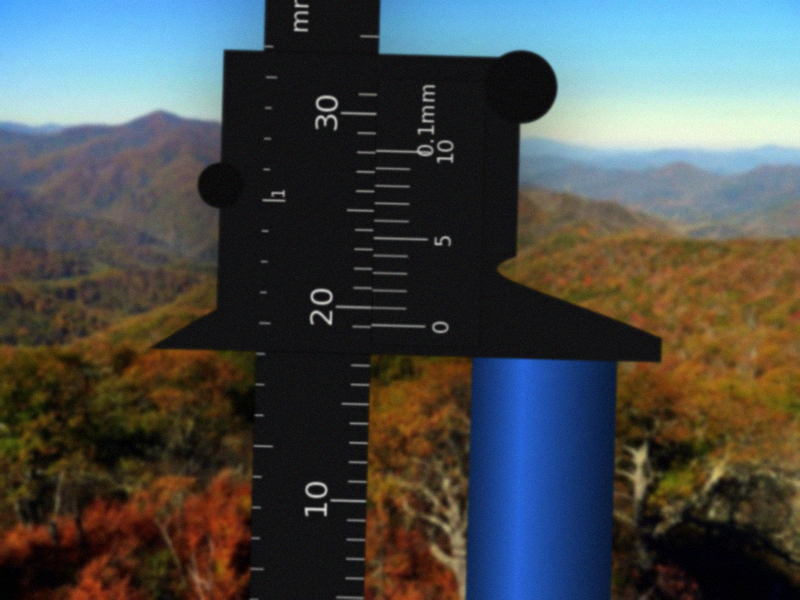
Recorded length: mm 19.1
